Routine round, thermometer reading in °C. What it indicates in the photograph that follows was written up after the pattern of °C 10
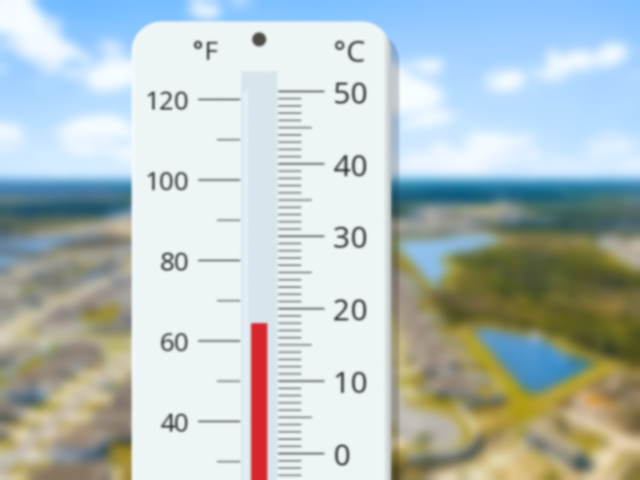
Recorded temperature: °C 18
